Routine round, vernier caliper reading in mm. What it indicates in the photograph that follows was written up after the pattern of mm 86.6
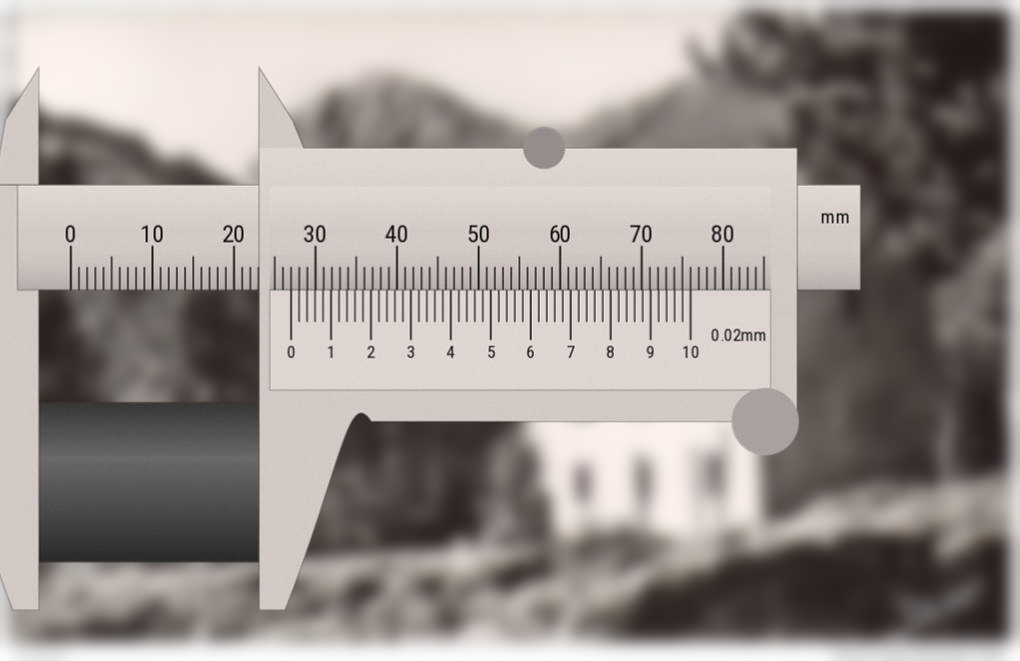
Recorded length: mm 27.0
